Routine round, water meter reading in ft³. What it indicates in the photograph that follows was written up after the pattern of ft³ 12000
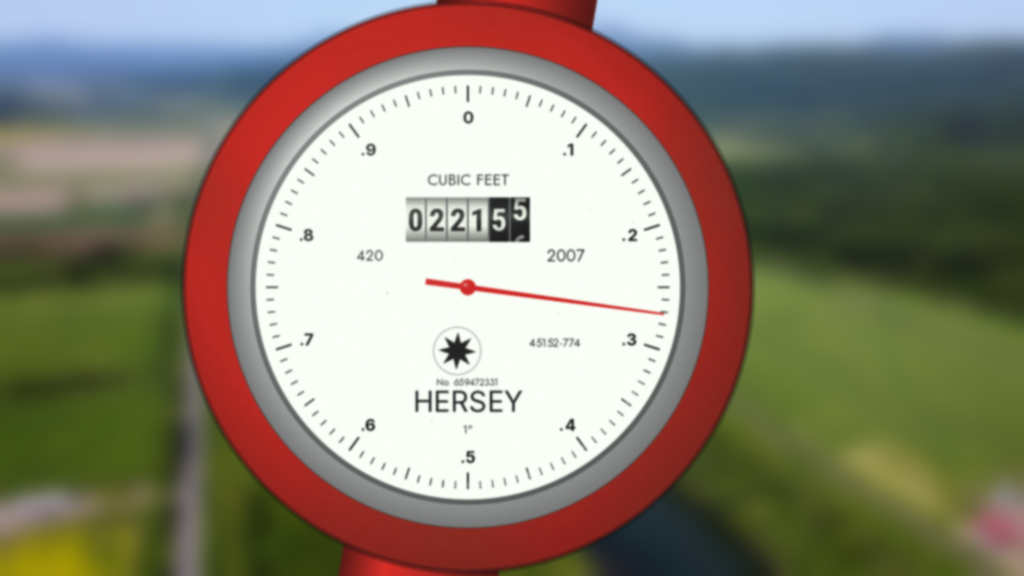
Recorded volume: ft³ 22155.27
